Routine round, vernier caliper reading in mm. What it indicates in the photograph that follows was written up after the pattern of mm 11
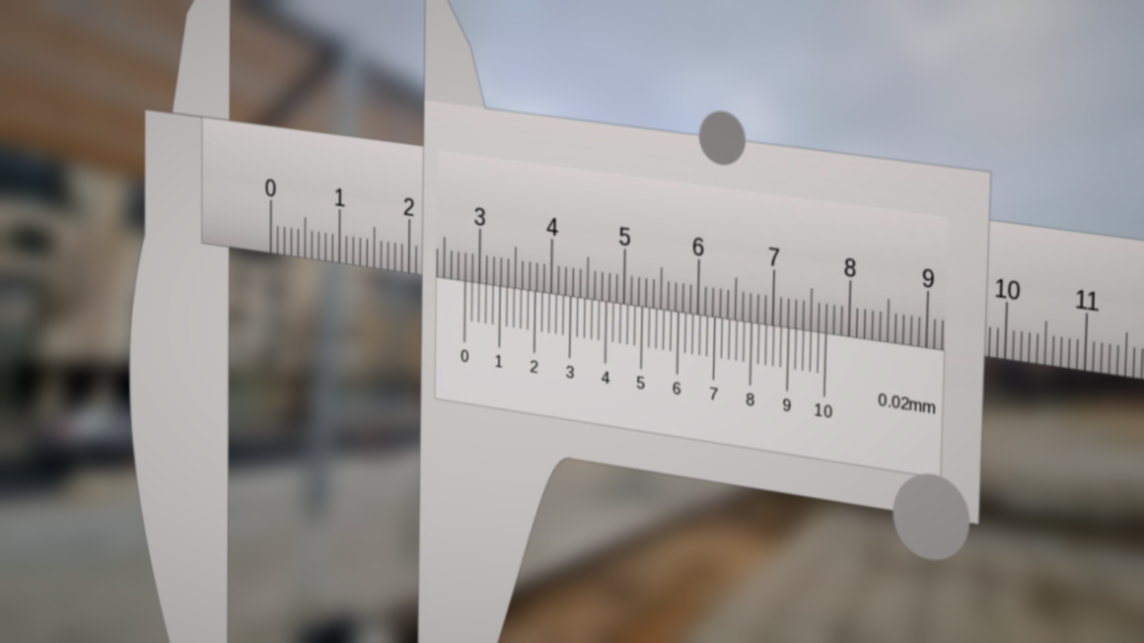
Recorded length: mm 28.0
